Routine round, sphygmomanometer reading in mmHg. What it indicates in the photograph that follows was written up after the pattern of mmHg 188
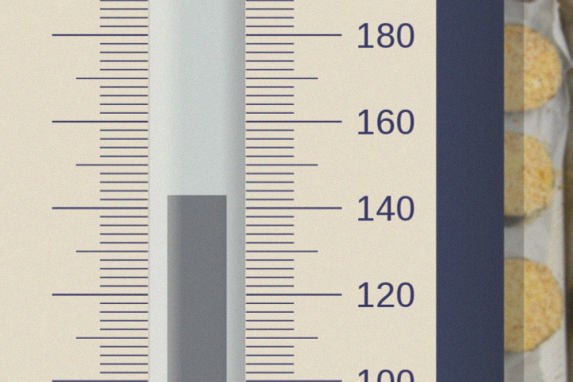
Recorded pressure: mmHg 143
